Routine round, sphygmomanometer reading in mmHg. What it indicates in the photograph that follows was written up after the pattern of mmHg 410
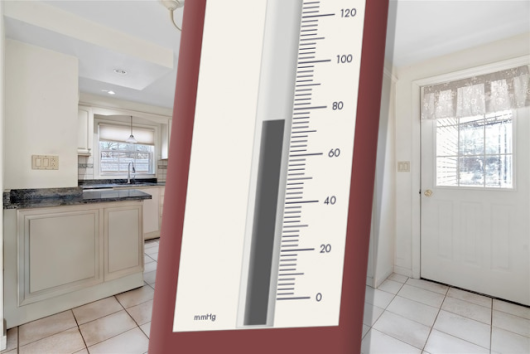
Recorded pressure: mmHg 76
